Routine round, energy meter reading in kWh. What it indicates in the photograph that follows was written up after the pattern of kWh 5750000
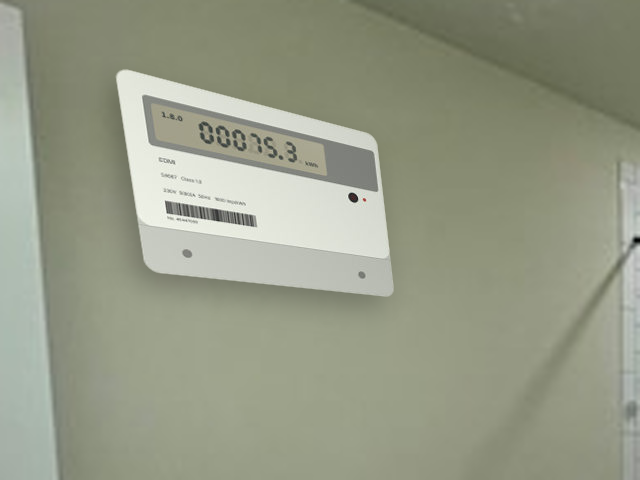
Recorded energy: kWh 75.3
